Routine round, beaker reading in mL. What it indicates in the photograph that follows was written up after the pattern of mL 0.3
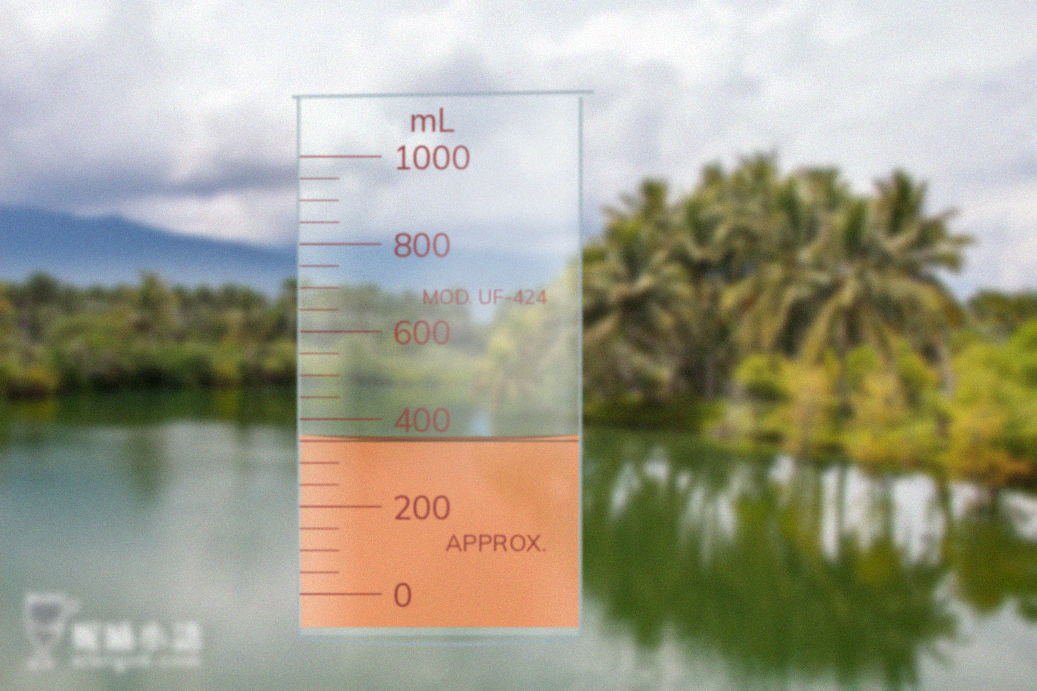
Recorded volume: mL 350
